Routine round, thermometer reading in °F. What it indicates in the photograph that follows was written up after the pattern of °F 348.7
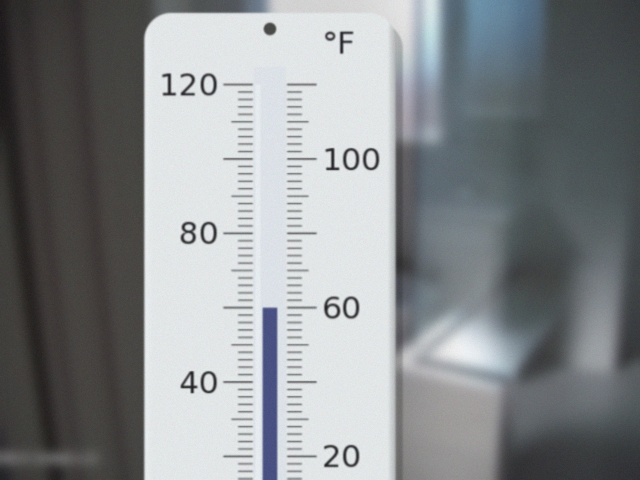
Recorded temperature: °F 60
